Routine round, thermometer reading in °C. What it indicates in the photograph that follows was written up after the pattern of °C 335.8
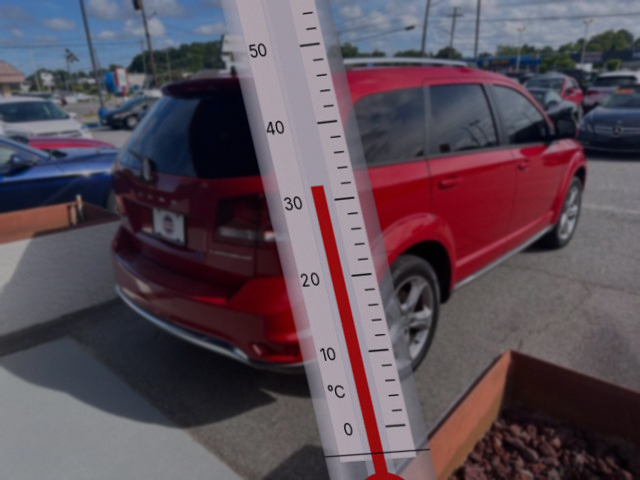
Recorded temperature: °C 32
